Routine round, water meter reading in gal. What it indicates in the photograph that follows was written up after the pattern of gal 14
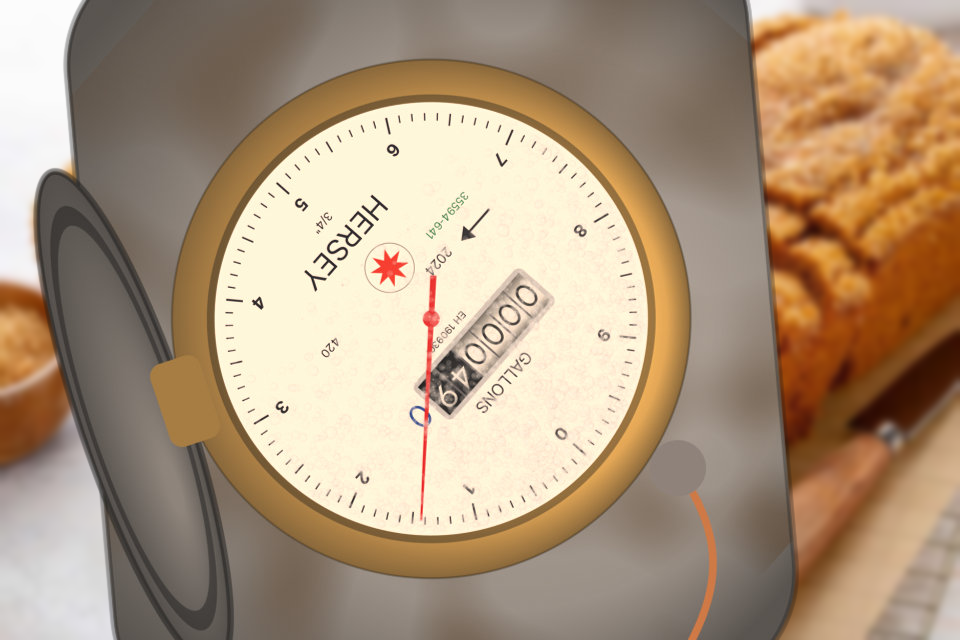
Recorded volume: gal 491.4
